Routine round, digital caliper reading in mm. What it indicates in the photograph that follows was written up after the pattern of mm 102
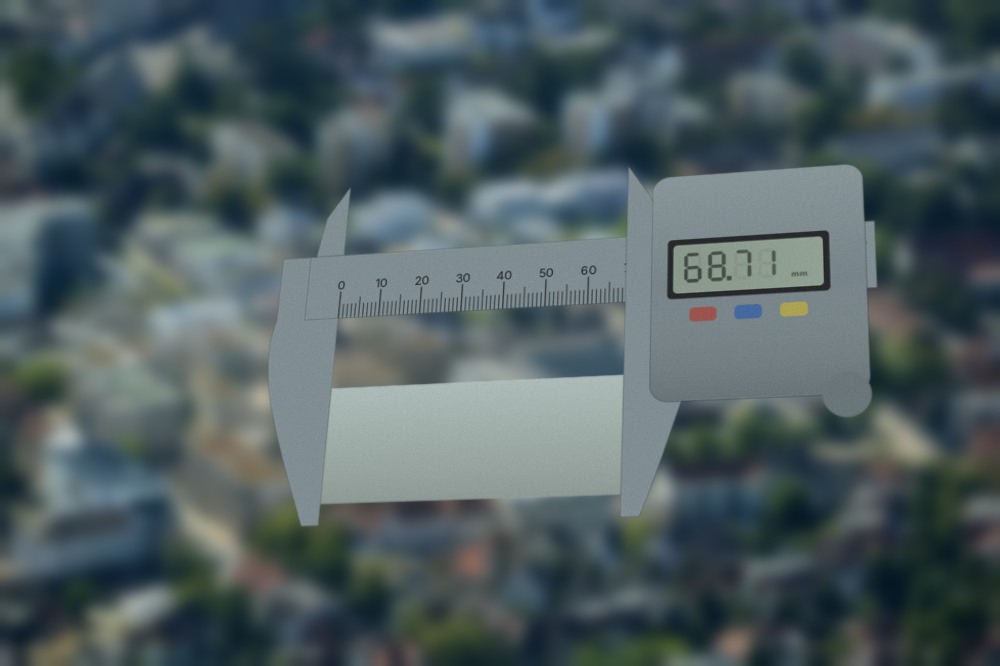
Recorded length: mm 68.71
